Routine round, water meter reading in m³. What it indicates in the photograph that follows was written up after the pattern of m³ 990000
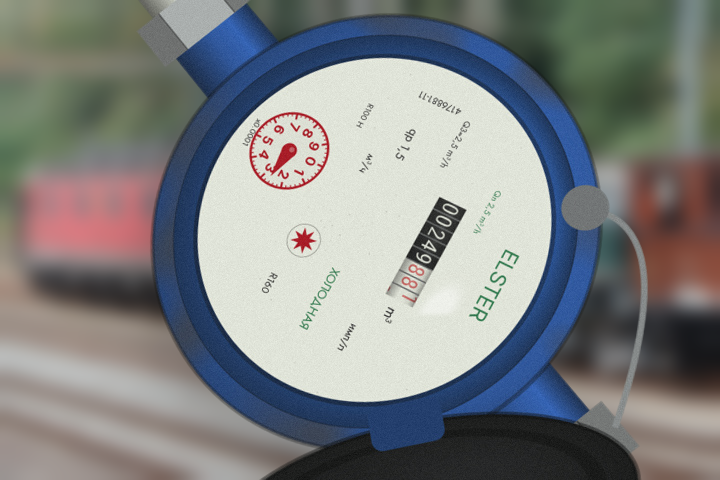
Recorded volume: m³ 249.8812
